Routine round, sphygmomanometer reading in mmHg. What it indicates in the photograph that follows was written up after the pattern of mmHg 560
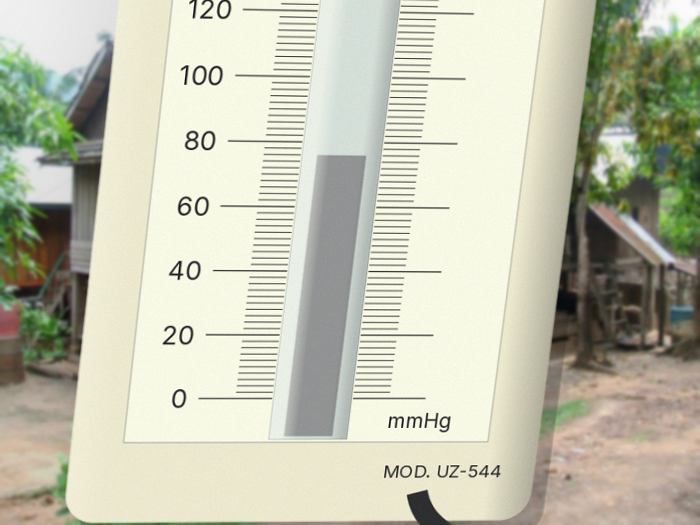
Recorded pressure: mmHg 76
